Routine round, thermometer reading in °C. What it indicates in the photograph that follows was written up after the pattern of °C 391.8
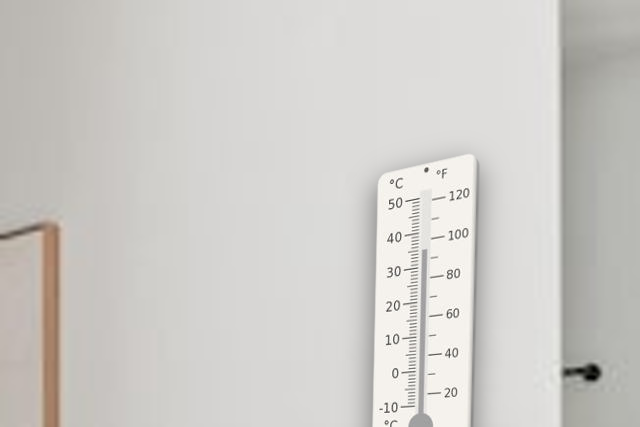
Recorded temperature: °C 35
